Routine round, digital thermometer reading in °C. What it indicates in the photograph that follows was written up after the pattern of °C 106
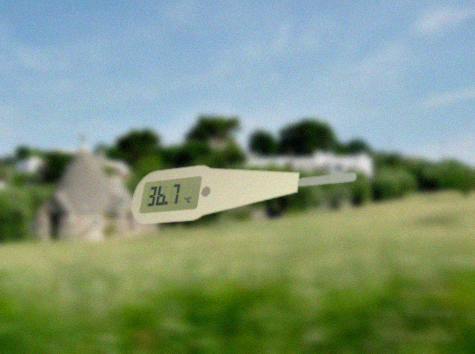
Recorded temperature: °C 36.7
